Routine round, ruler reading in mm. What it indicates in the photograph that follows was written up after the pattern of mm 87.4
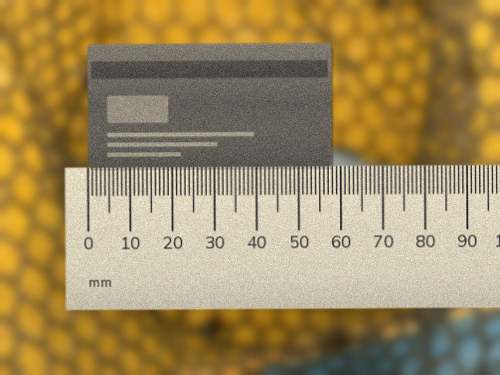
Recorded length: mm 58
